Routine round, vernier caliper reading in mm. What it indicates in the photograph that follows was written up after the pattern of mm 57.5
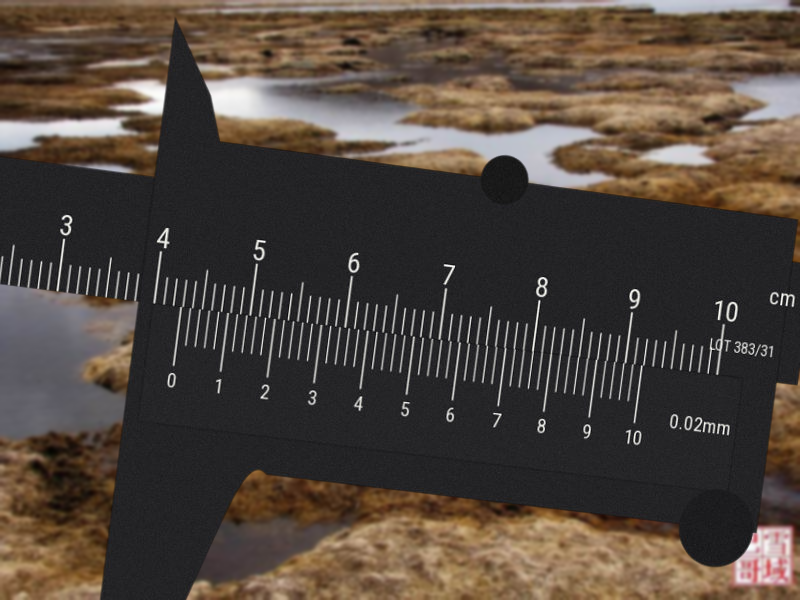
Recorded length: mm 42.8
